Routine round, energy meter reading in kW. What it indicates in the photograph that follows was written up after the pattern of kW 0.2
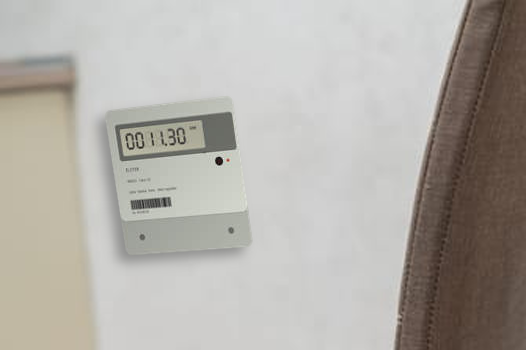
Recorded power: kW 11.30
